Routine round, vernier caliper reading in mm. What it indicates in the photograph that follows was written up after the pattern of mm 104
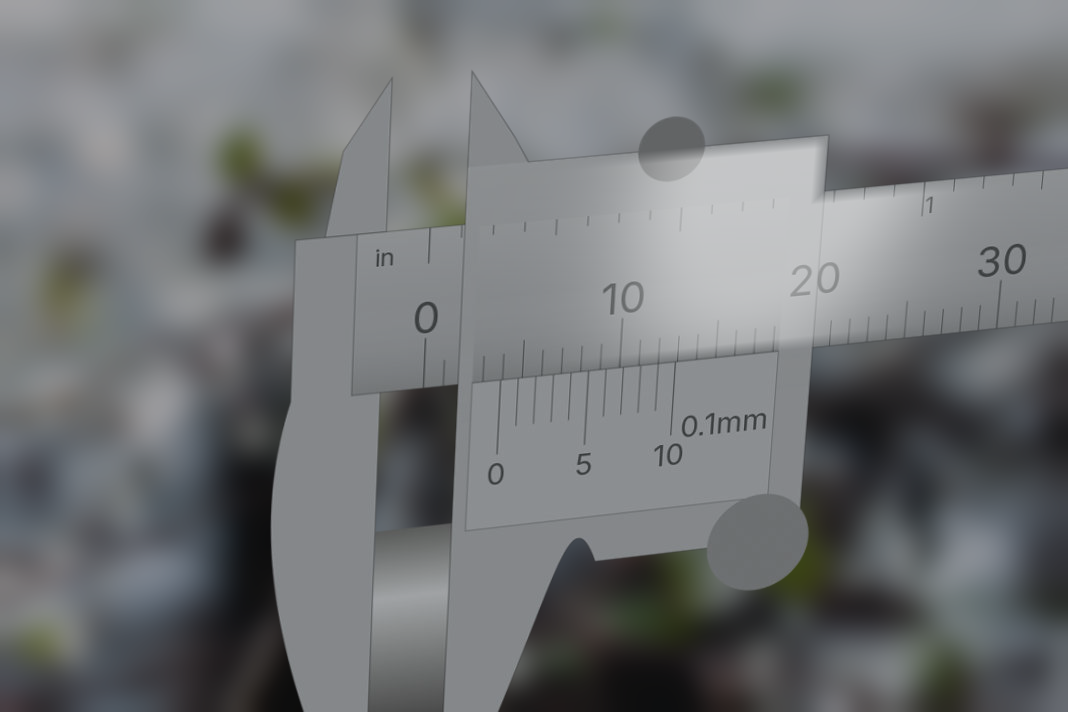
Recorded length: mm 3.9
